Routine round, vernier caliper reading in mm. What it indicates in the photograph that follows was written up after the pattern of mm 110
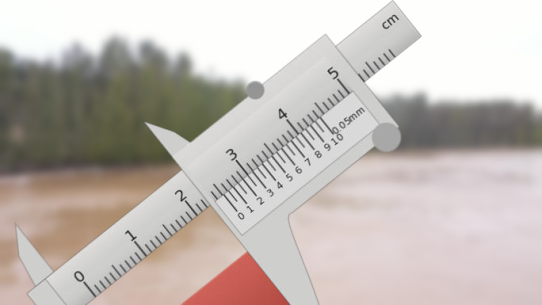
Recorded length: mm 25.2
